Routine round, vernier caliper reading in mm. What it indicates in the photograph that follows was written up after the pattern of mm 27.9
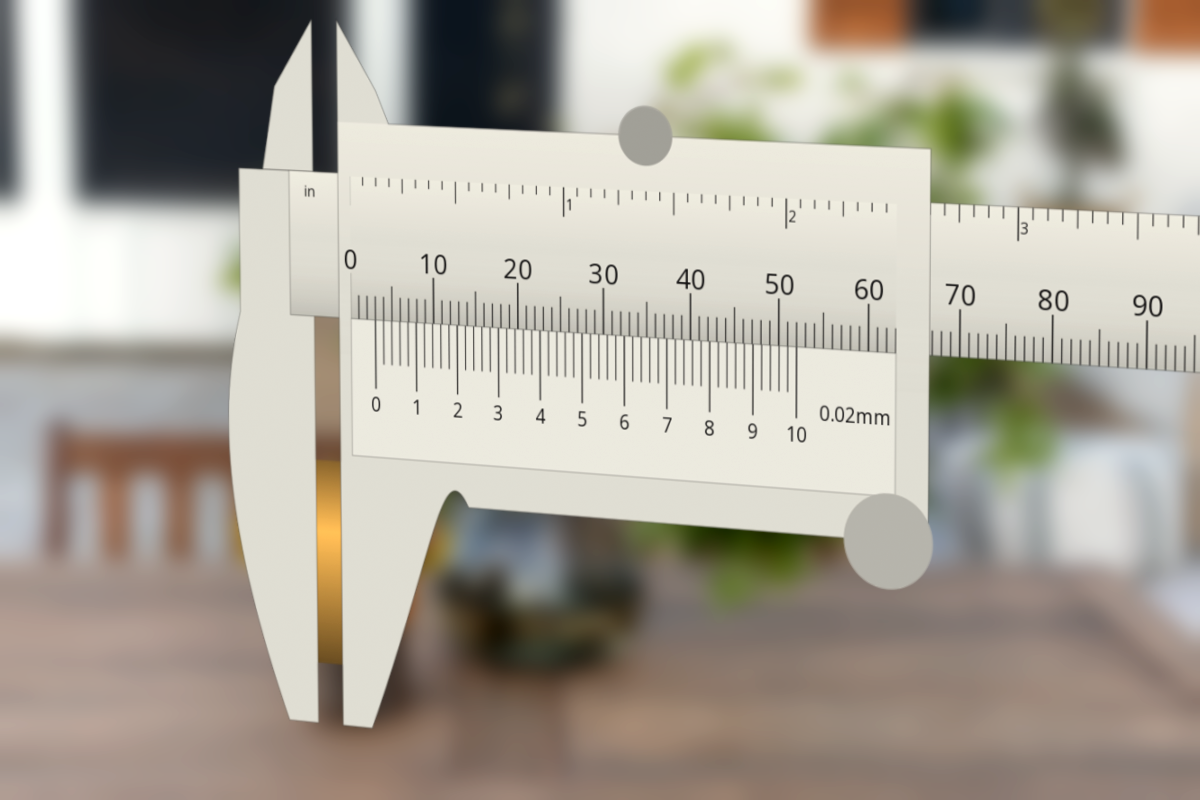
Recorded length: mm 3.0
